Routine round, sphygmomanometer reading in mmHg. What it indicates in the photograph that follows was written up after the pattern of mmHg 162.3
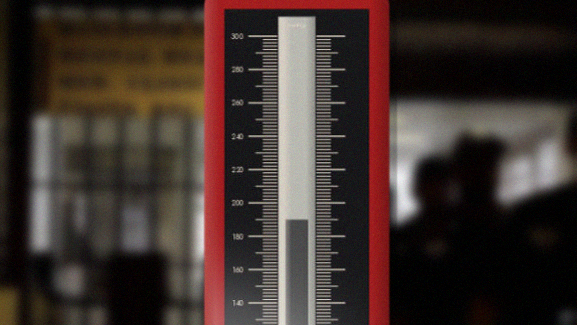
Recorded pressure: mmHg 190
